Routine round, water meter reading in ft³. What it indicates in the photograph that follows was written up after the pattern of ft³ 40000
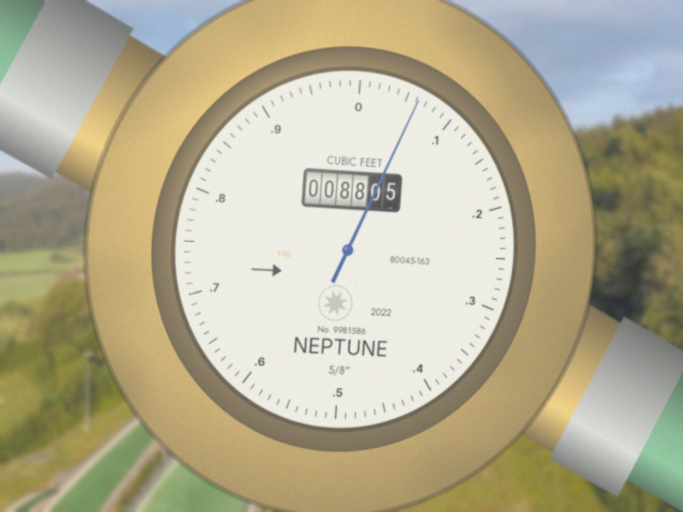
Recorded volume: ft³ 8805.06
